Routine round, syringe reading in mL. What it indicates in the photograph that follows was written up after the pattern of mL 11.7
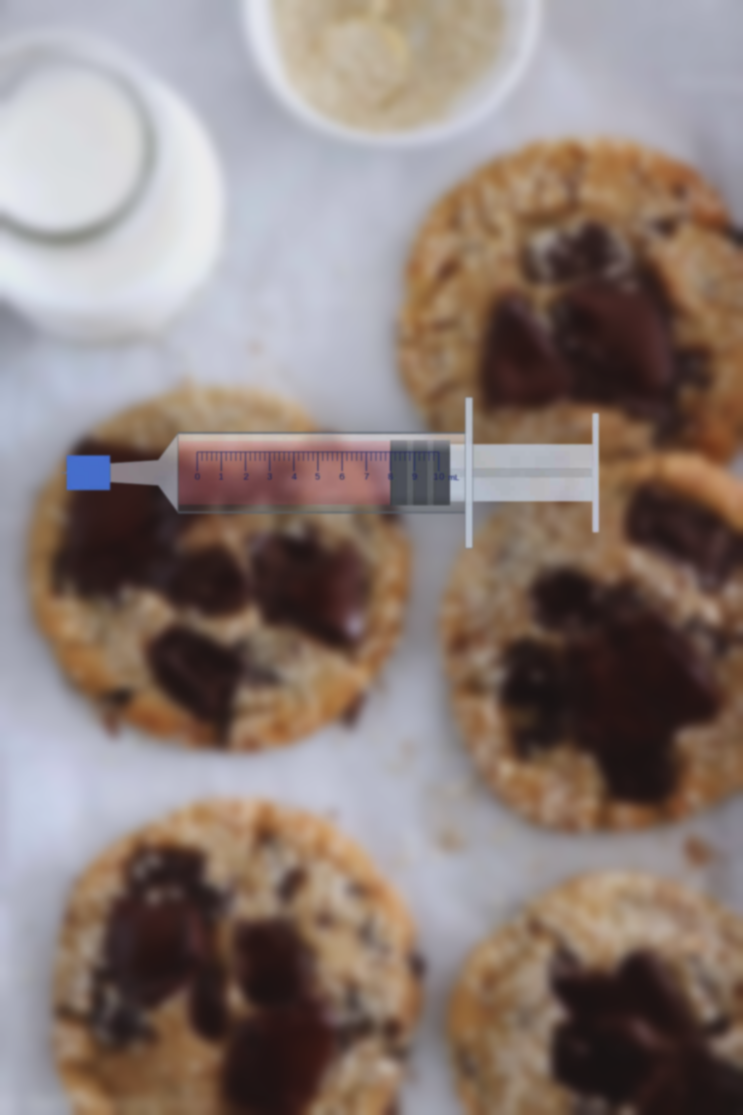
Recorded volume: mL 8
